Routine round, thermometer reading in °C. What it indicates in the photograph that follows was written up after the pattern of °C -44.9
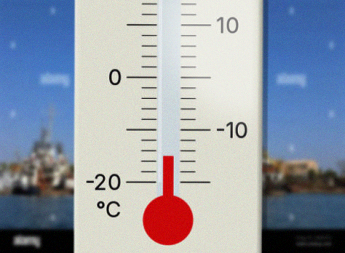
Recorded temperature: °C -15
